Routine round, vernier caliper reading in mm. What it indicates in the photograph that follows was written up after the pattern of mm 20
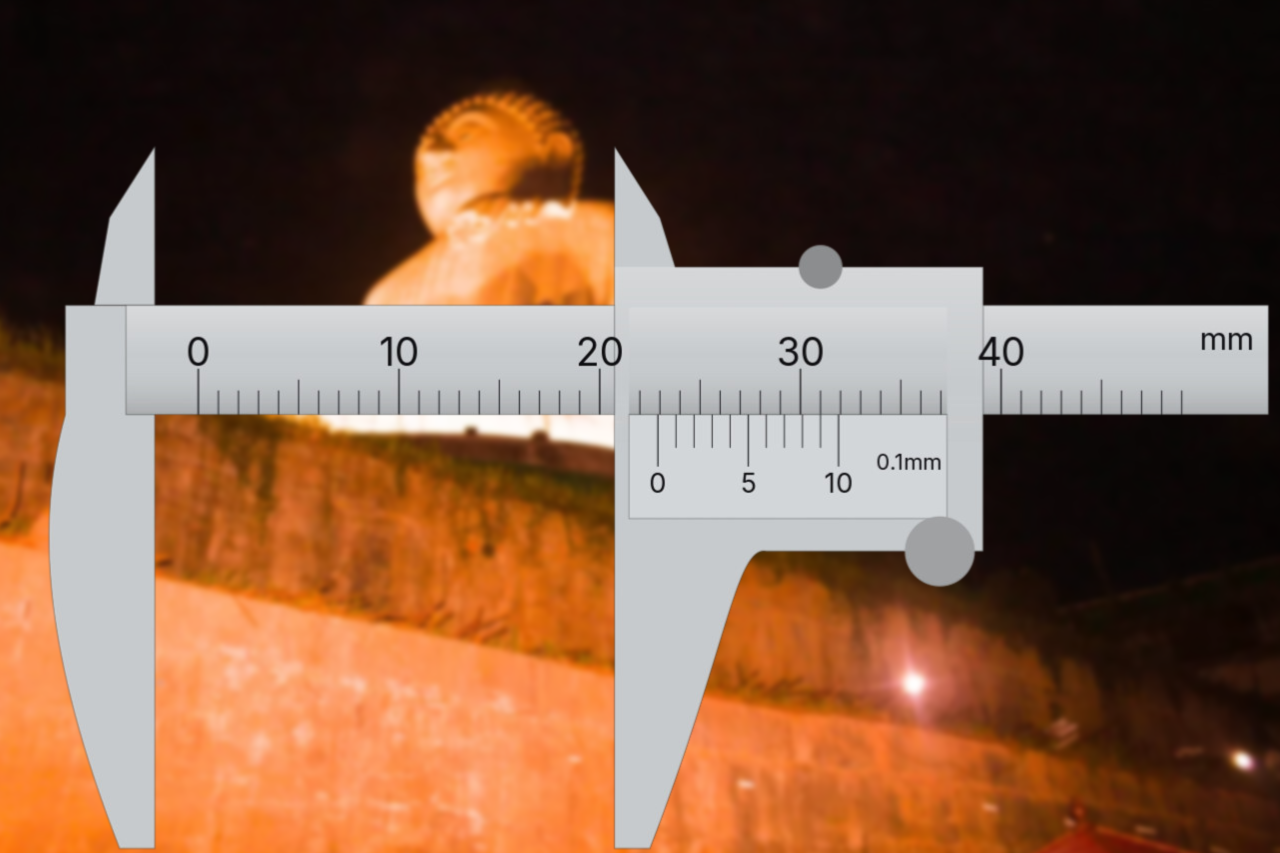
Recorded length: mm 22.9
